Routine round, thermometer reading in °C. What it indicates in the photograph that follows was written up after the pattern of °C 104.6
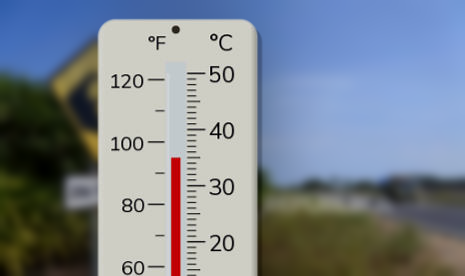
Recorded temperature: °C 35
